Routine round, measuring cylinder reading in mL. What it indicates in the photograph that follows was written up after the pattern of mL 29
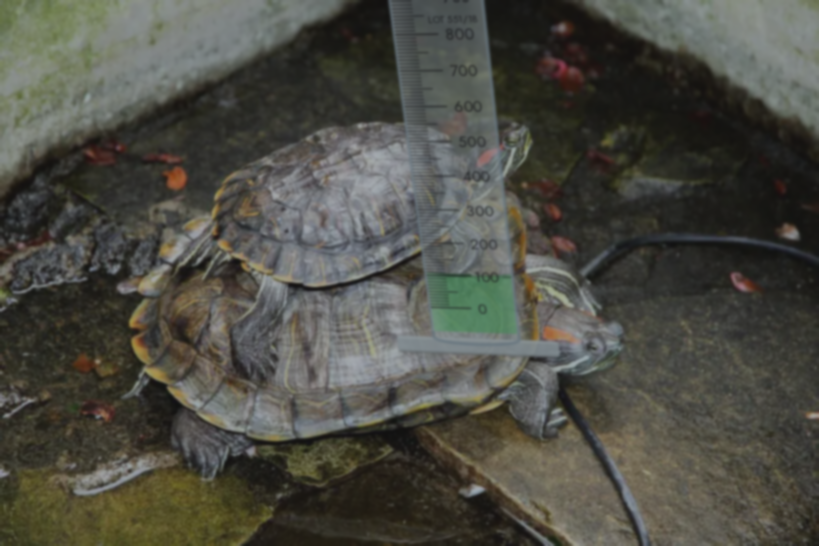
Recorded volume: mL 100
